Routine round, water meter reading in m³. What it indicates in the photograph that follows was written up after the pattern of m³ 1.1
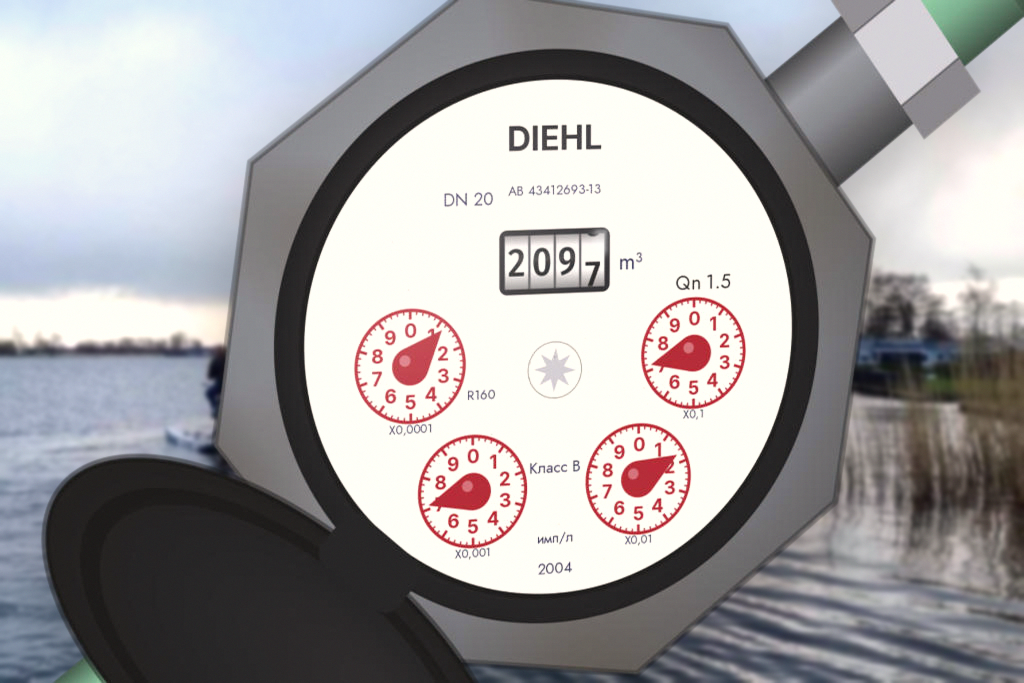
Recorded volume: m³ 2096.7171
